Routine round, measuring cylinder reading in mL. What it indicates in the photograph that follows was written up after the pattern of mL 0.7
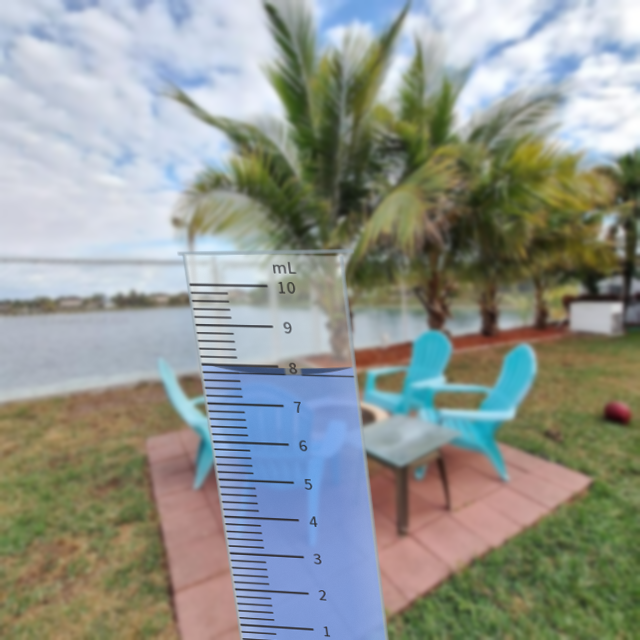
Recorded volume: mL 7.8
